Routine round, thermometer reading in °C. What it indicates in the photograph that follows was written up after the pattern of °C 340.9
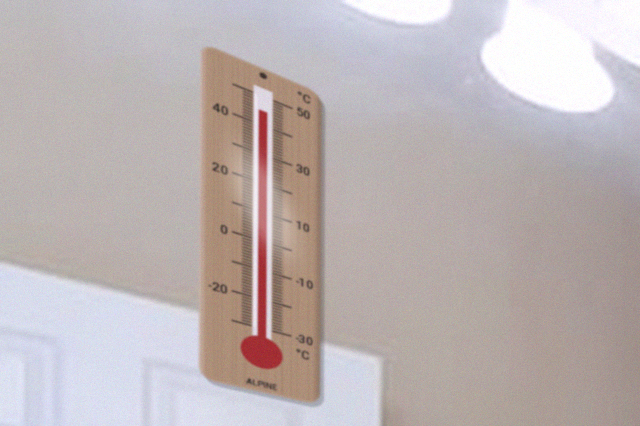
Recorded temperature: °C 45
